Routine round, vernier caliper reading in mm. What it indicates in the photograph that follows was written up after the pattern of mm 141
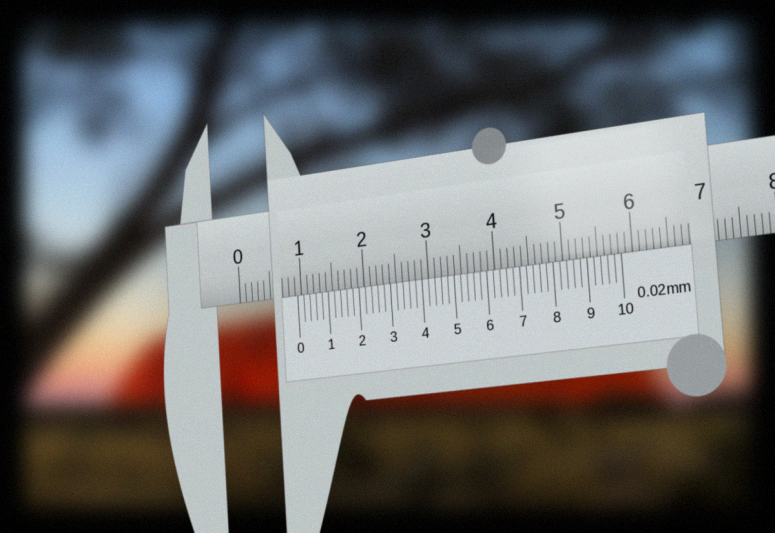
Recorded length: mm 9.4
